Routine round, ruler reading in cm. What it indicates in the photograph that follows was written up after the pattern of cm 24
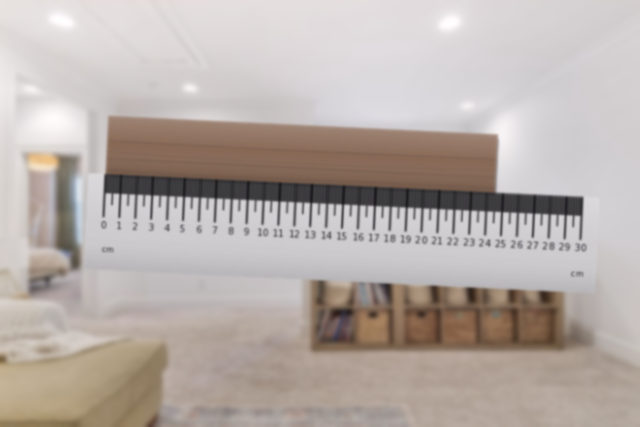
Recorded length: cm 24.5
